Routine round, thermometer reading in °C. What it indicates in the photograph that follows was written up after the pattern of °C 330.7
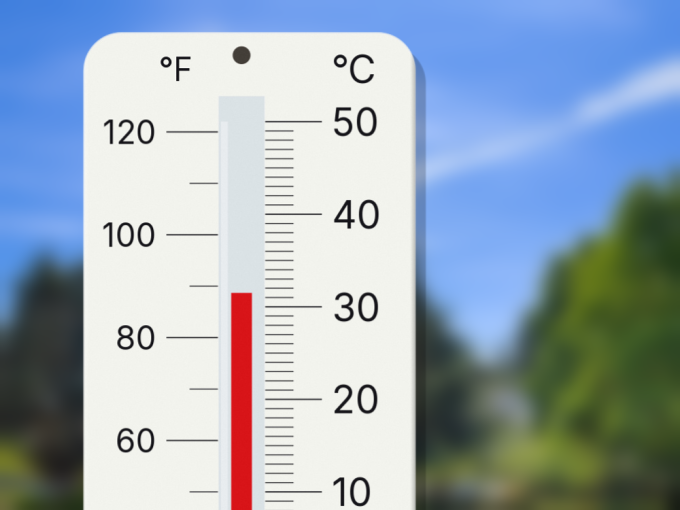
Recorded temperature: °C 31.5
